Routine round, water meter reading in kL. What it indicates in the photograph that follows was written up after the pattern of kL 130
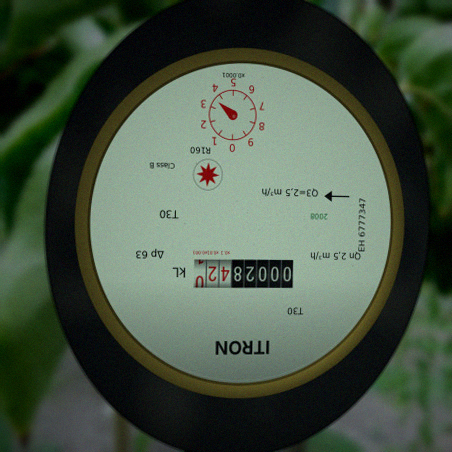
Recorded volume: kL 28.4203
